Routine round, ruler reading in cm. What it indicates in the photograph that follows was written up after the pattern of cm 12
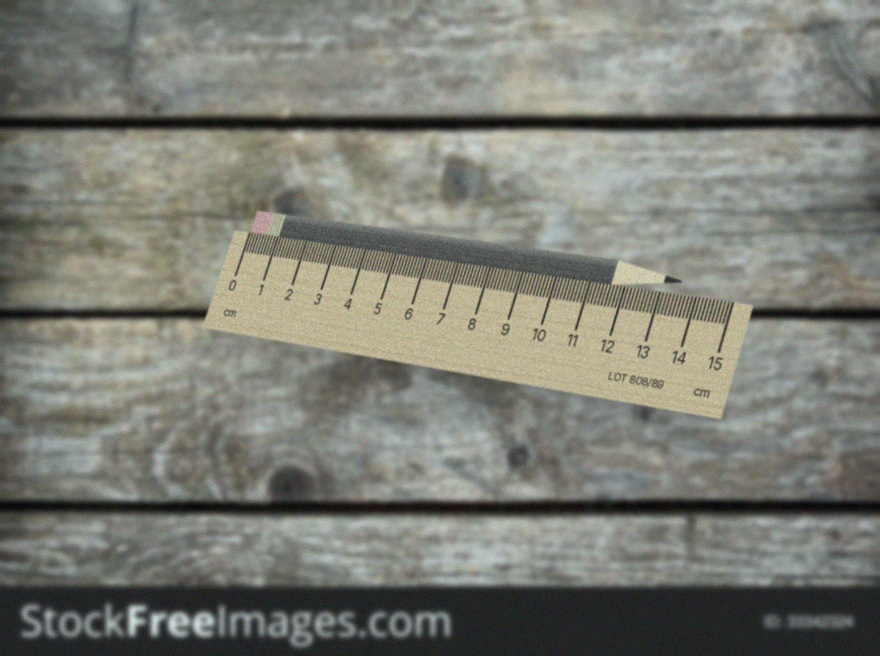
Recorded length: cm 13.5
